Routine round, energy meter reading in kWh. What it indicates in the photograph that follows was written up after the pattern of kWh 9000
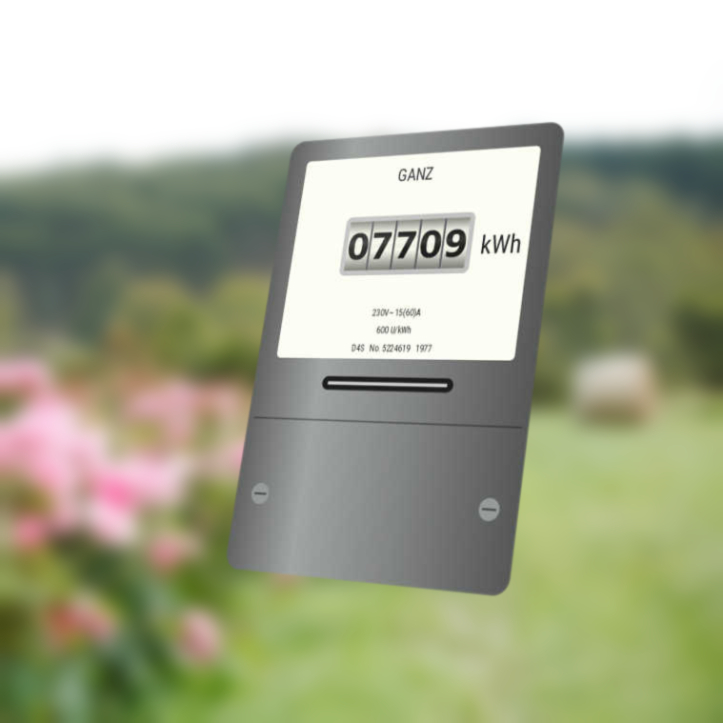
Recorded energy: kWh 7709
